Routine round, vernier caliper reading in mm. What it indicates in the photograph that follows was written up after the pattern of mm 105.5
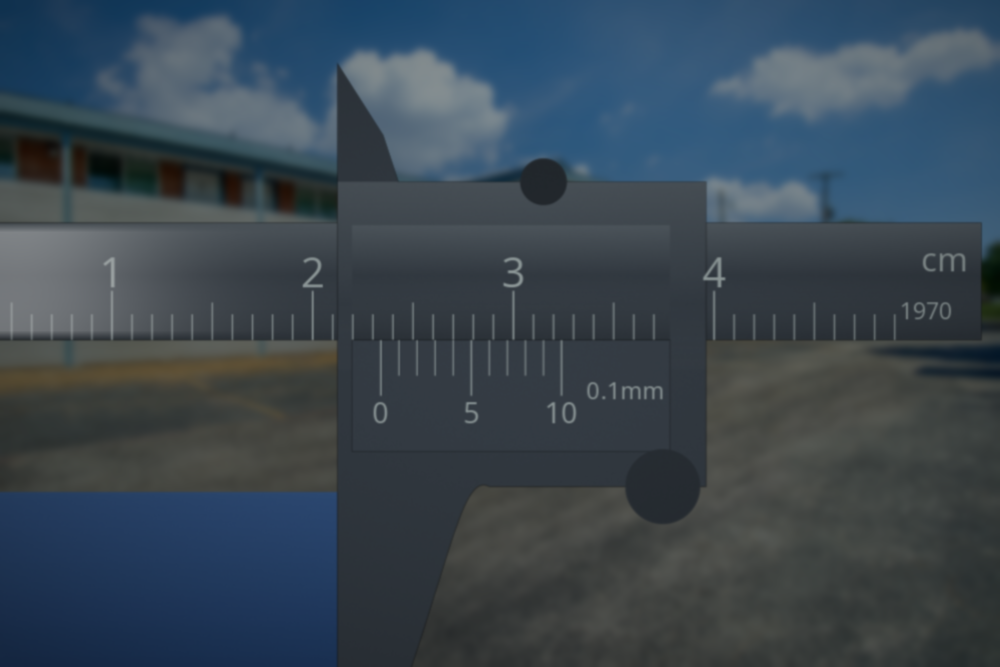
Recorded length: mm 23.4
